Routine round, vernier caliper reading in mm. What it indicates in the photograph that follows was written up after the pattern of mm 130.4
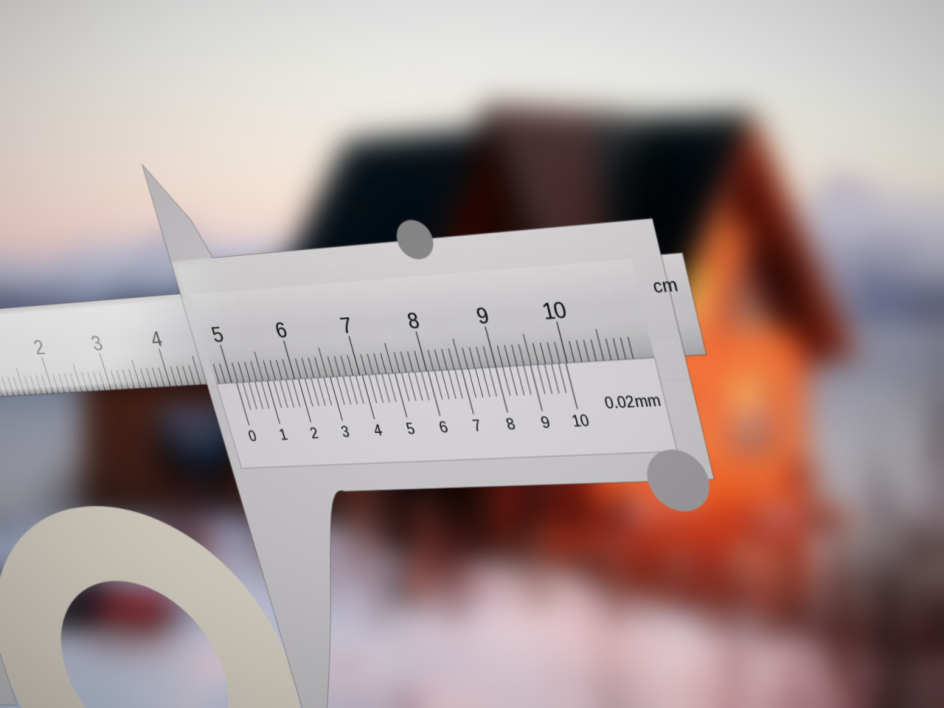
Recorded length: mm 50.8
